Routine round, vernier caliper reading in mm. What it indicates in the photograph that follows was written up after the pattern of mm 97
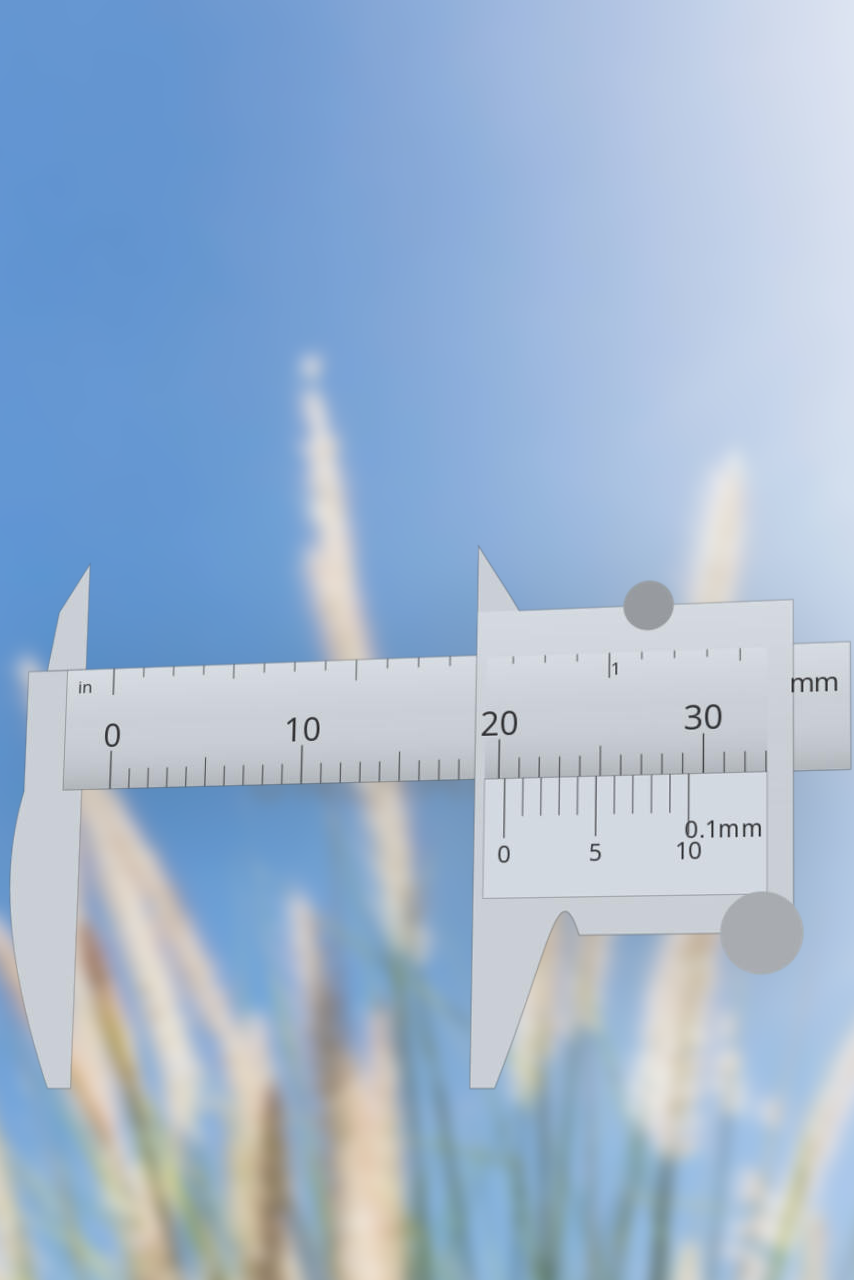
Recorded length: mm 20.3
